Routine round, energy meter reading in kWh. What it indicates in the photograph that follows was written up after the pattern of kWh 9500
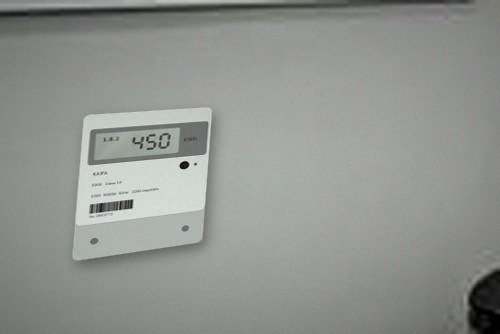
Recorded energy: kWh 450
